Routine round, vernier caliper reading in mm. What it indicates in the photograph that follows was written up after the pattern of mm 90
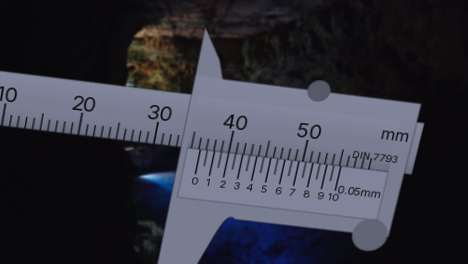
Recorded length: mm 36.2
